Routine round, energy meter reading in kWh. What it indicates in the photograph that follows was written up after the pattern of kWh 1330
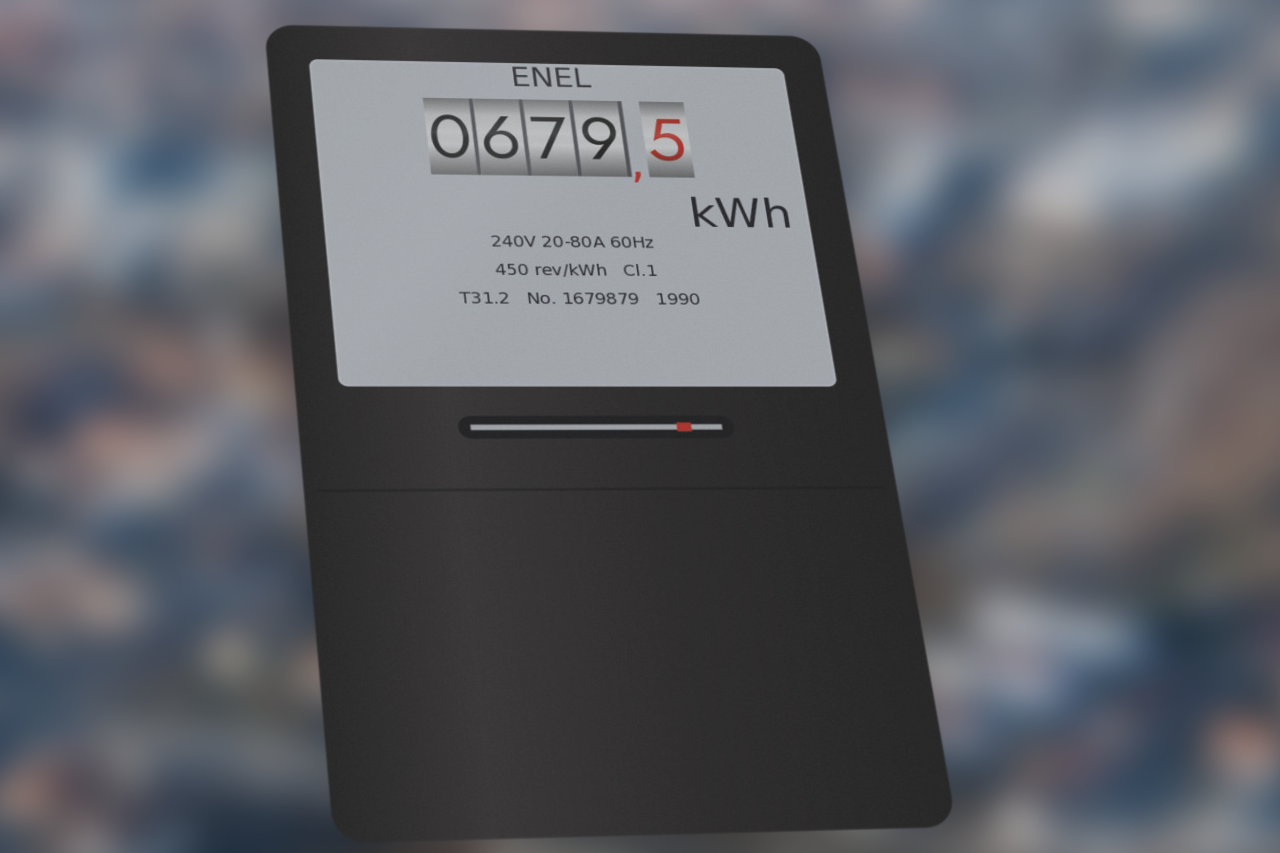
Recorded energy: kWh 679.5
